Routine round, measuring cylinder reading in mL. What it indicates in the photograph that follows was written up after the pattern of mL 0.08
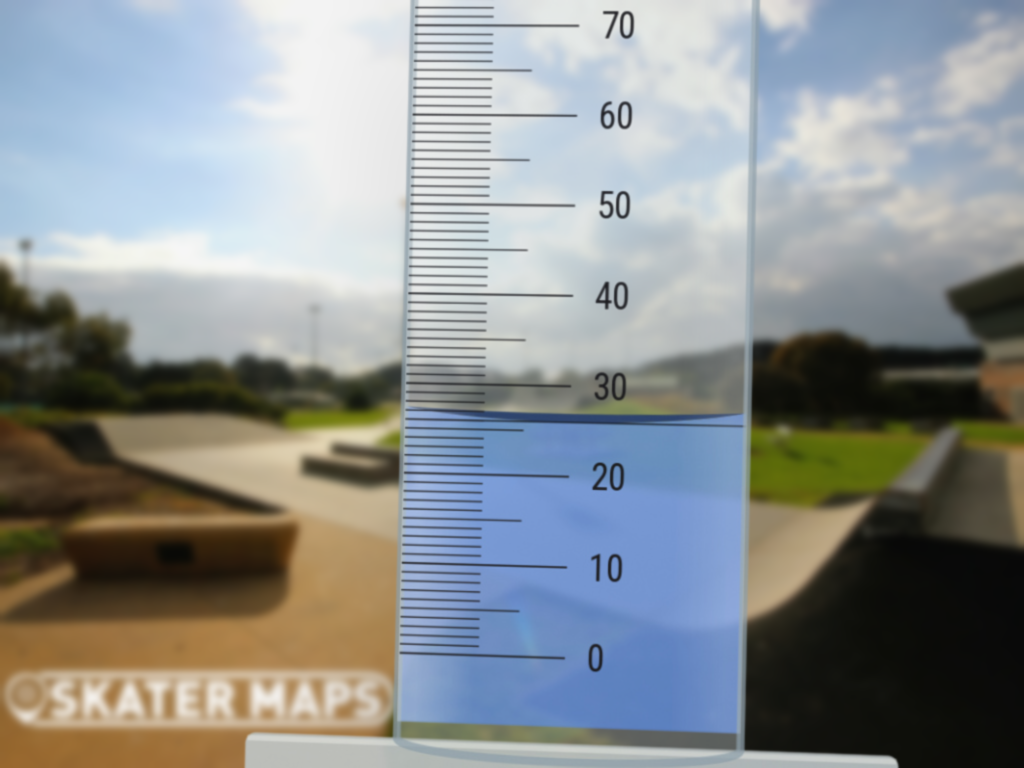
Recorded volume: mL 26
